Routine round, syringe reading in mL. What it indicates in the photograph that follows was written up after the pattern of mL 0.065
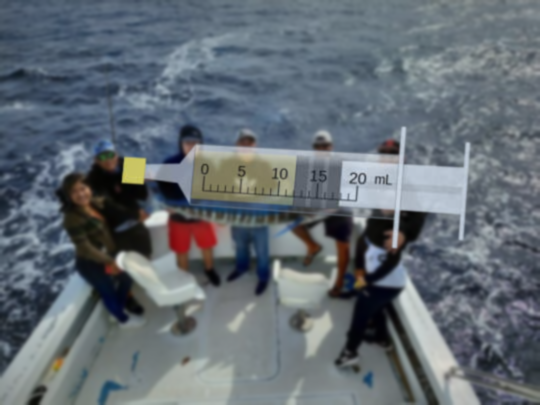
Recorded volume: mL 12
